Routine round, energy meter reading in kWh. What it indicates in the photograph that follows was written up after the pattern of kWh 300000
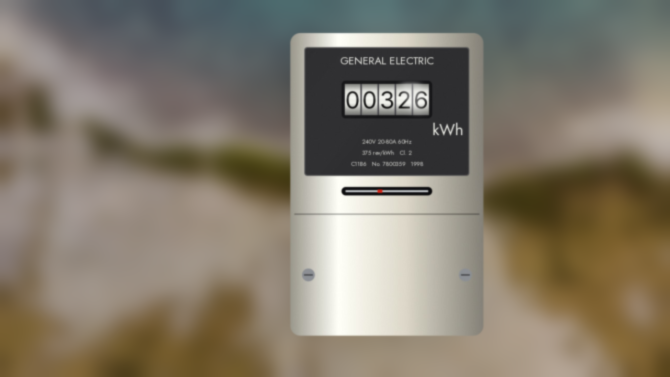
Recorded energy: kWh 326
